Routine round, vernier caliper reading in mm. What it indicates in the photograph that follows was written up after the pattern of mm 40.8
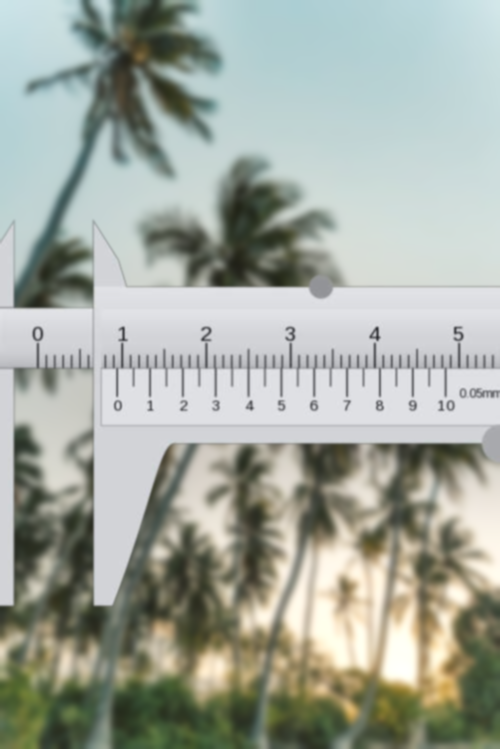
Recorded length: mm 9.4
